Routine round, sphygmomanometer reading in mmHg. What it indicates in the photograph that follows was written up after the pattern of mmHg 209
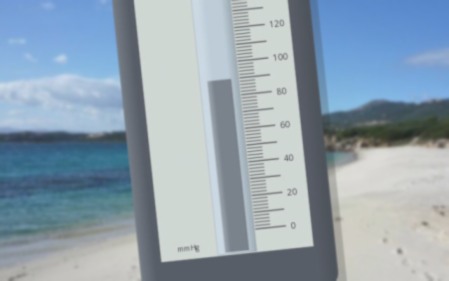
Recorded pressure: mmHg 90
